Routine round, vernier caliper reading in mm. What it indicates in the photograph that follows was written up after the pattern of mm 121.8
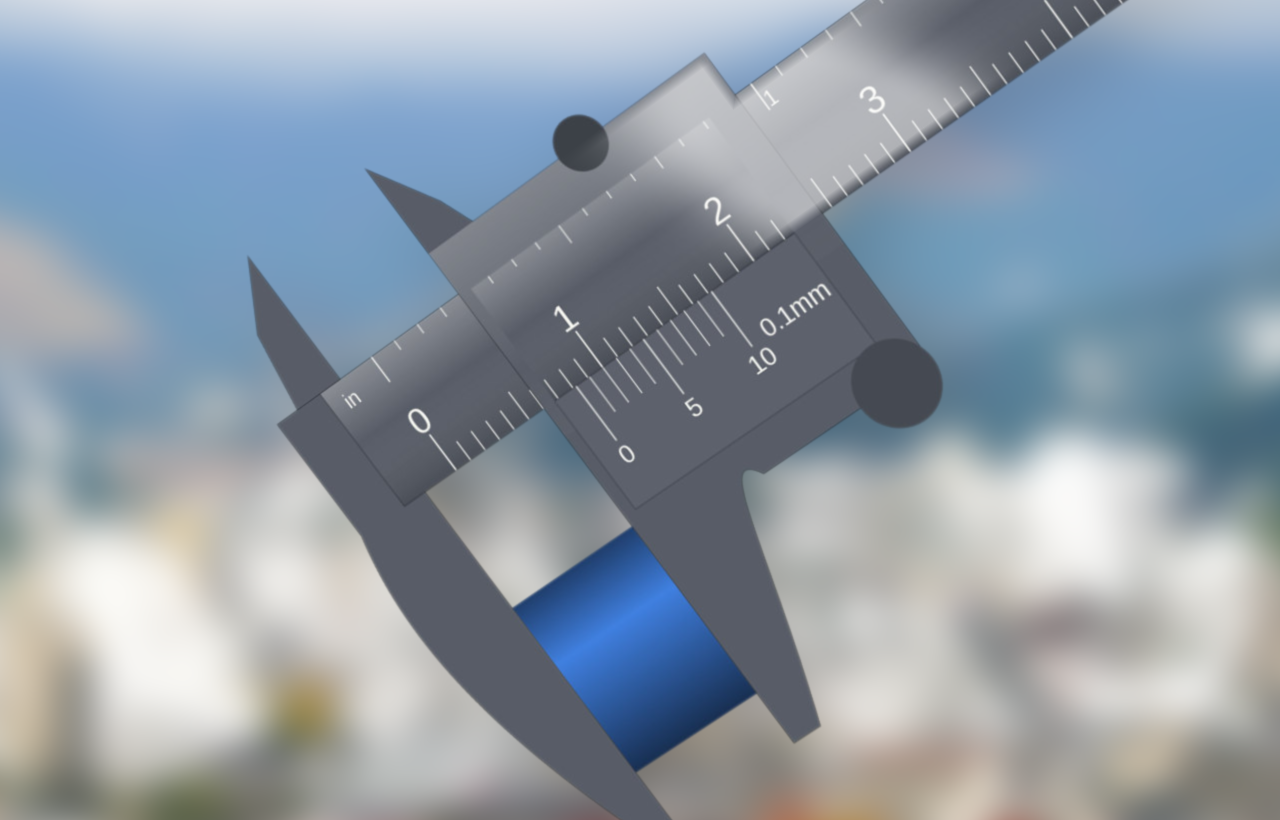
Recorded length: mm 8.2
